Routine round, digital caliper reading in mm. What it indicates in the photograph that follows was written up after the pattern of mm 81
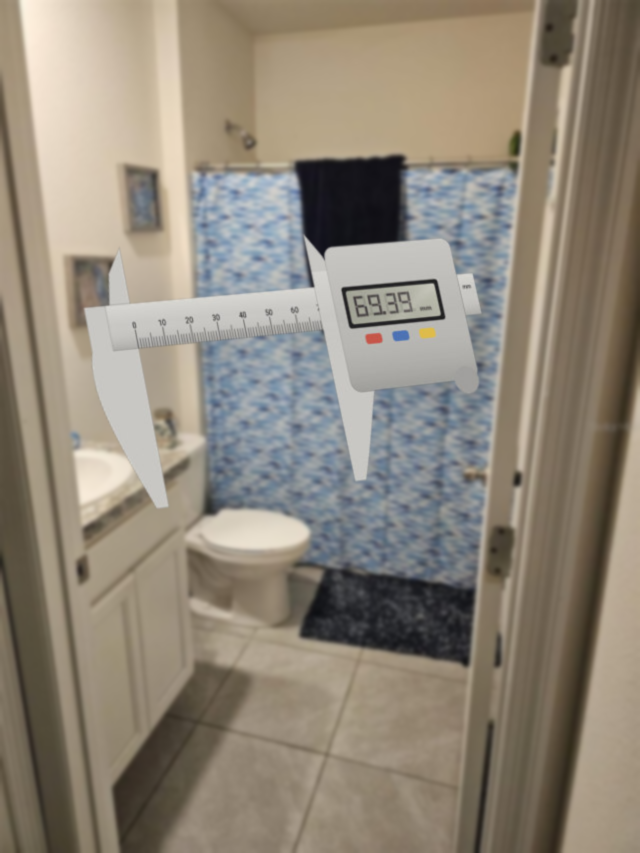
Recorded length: mm 69.39
